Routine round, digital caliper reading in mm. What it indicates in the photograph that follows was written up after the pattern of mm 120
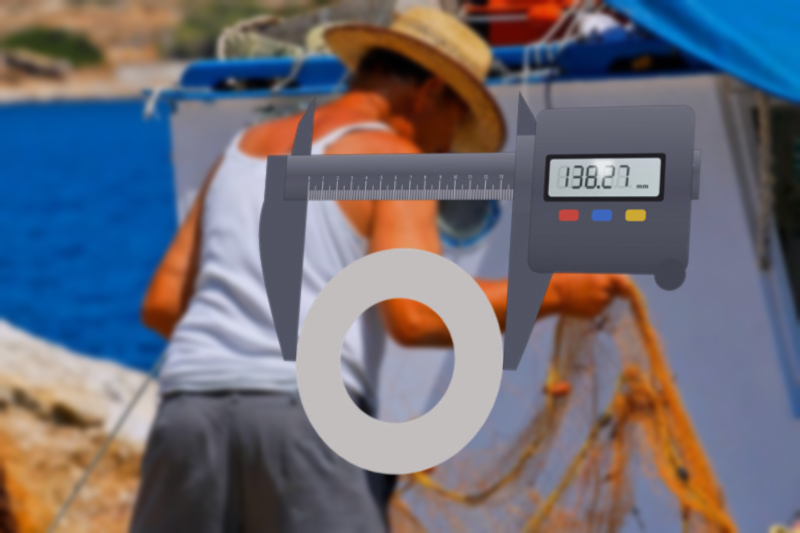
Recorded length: mm 138.27
